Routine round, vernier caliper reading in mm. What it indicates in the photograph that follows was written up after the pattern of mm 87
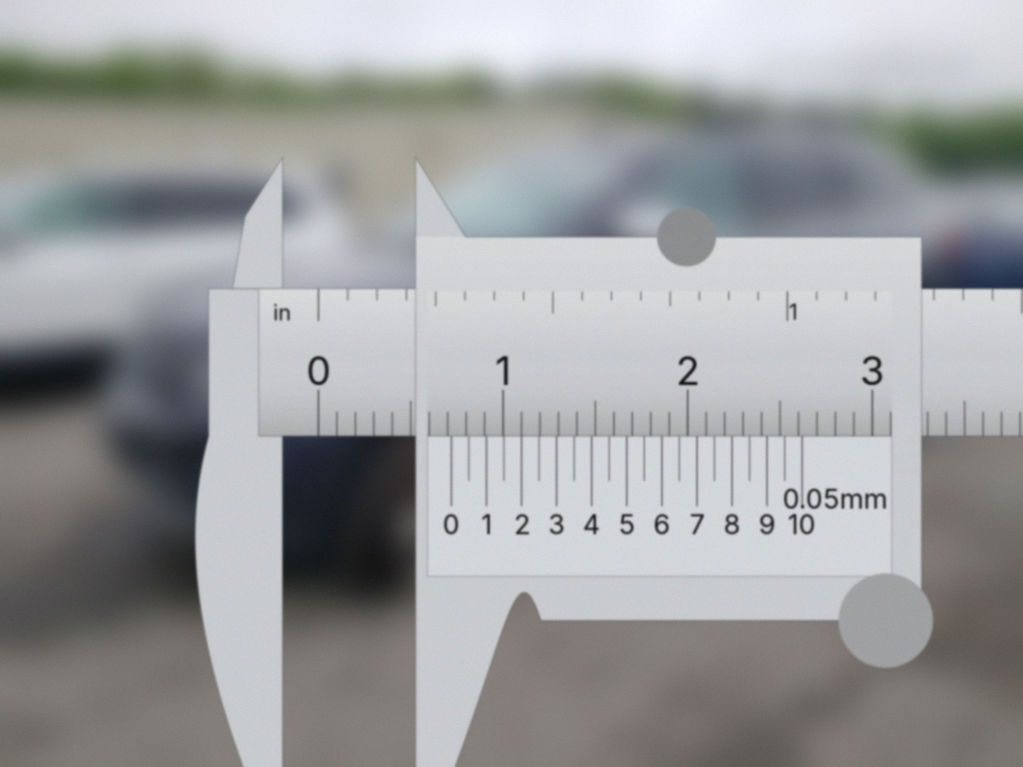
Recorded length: mm 7.2
